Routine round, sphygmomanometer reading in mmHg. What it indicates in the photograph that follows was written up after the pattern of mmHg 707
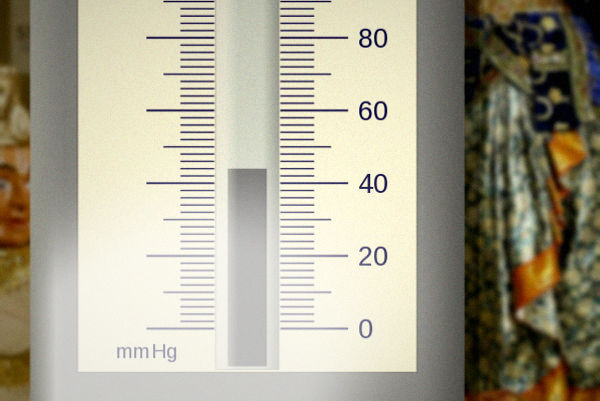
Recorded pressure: mmHg 44
